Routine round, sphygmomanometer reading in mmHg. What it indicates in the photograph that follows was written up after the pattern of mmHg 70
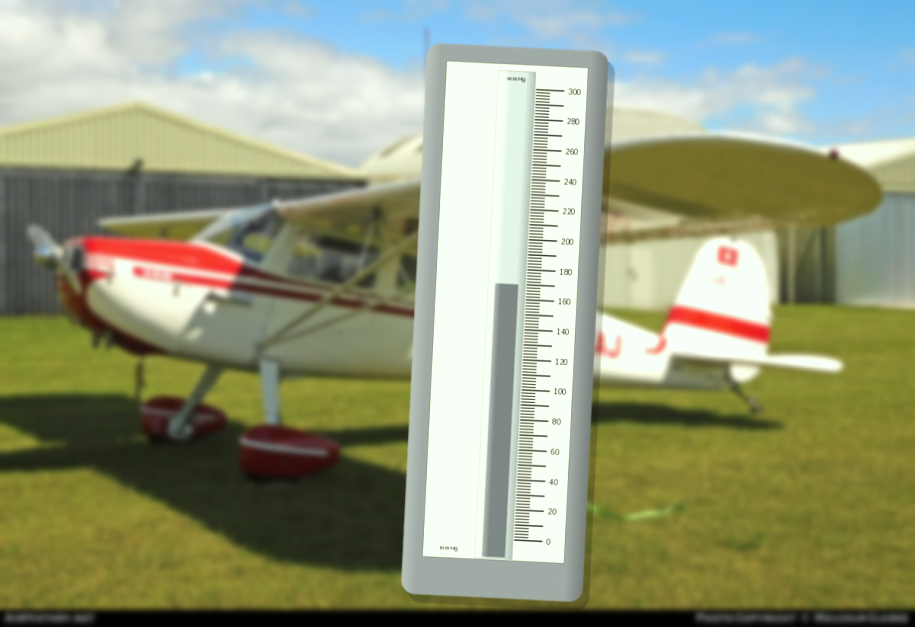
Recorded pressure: mmHg 170
